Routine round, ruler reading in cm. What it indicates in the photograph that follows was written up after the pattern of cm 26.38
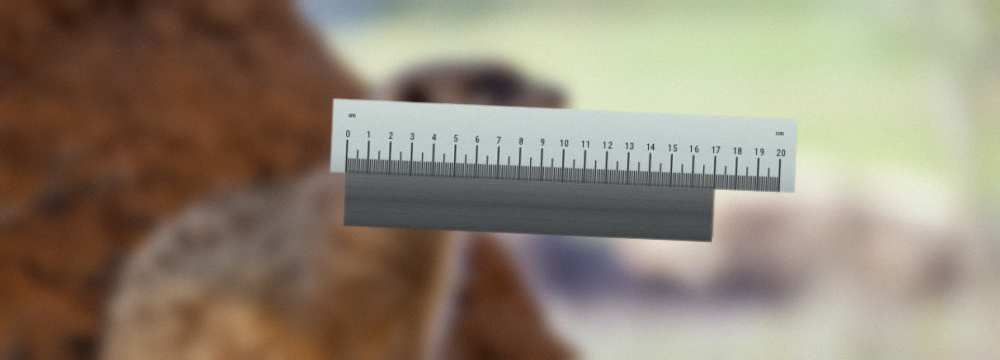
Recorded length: cm 17
